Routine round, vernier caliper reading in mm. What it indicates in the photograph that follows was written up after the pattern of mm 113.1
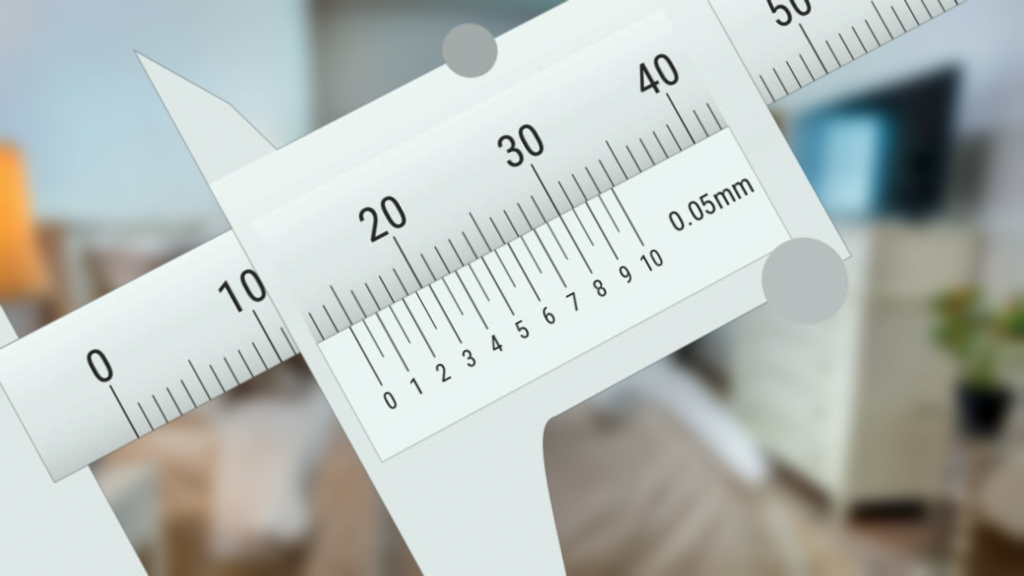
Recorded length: mm 14.8
